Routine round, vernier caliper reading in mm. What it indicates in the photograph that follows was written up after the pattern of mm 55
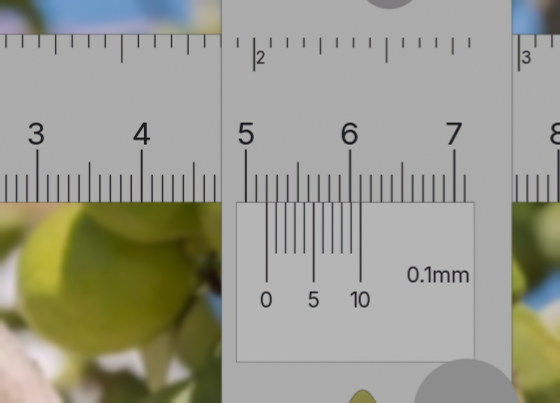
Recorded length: mm 52.0
